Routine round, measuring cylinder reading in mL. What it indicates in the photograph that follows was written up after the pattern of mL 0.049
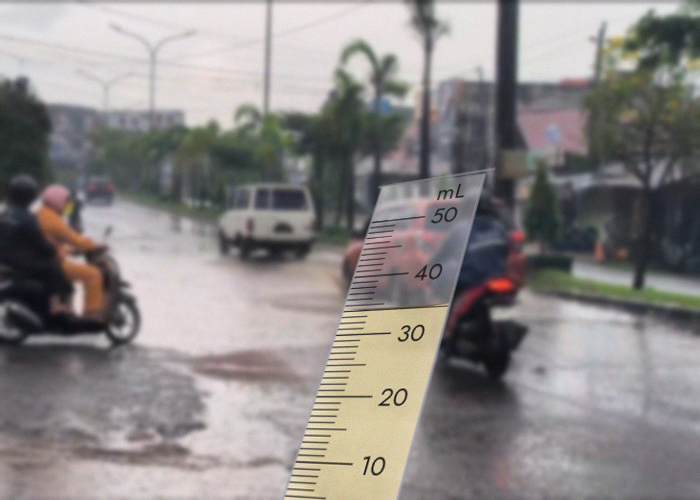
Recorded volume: mL 34
